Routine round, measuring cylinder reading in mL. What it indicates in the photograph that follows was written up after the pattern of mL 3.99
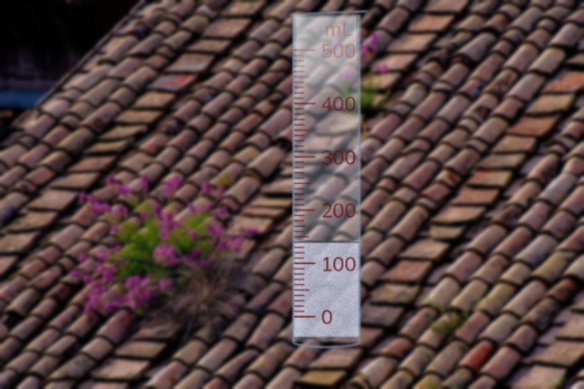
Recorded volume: mL 140
